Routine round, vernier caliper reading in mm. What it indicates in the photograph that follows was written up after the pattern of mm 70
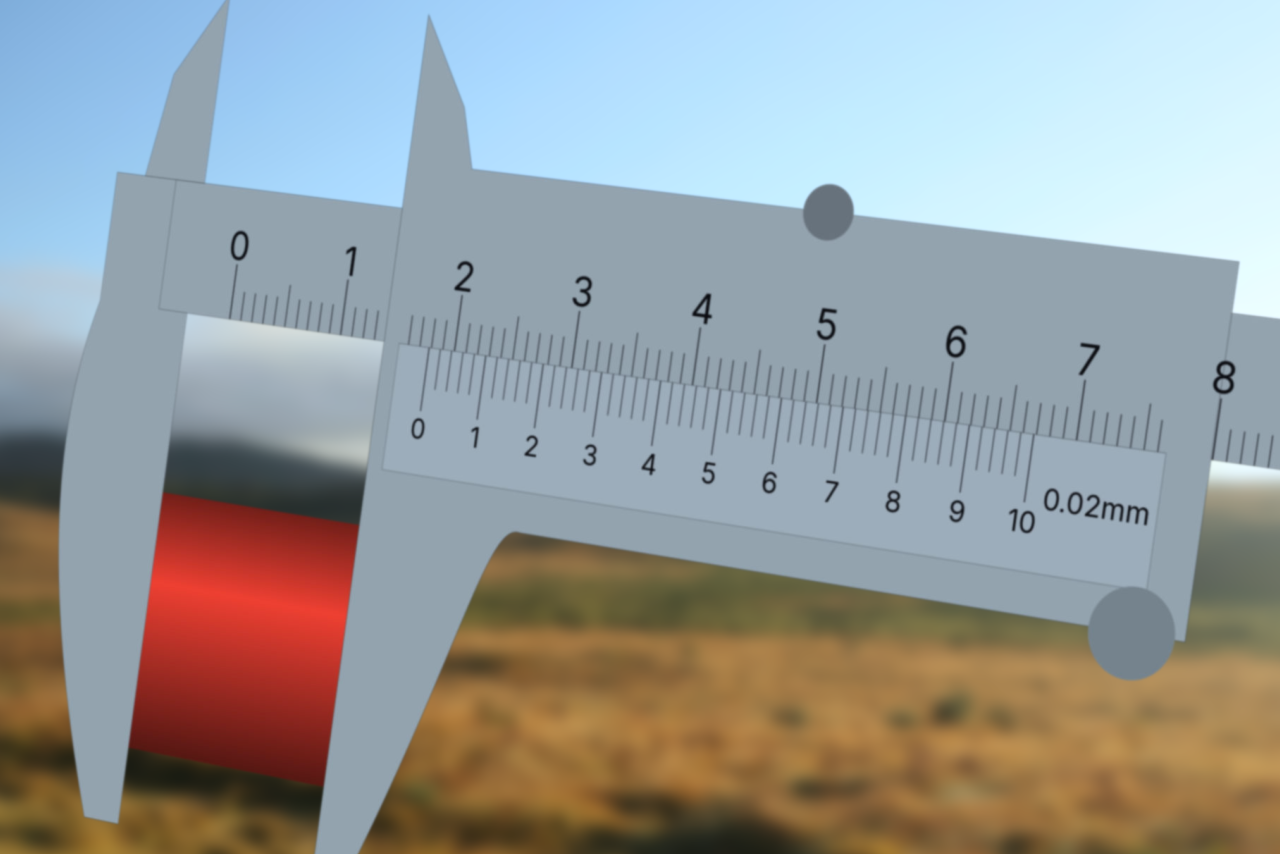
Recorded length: mm 17.8
